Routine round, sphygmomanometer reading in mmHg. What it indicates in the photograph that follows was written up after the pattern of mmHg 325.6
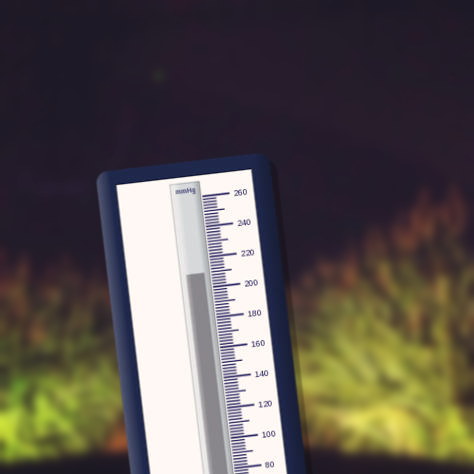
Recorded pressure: mmHg 210
